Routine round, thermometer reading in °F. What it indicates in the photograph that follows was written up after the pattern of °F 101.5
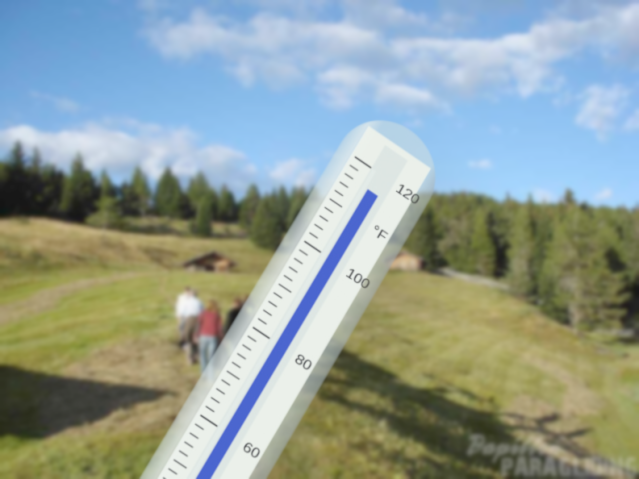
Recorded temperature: °F 116
